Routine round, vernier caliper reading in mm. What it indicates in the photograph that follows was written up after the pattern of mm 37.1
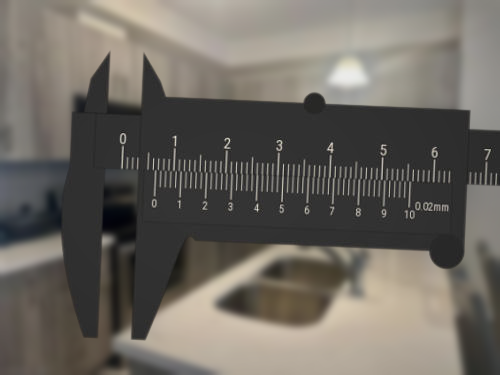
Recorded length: mm 6.5
